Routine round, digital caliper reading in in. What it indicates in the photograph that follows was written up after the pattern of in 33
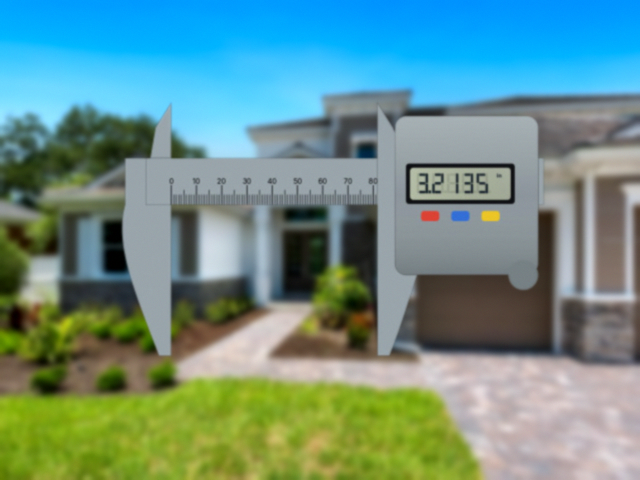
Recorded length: in 3.2135
